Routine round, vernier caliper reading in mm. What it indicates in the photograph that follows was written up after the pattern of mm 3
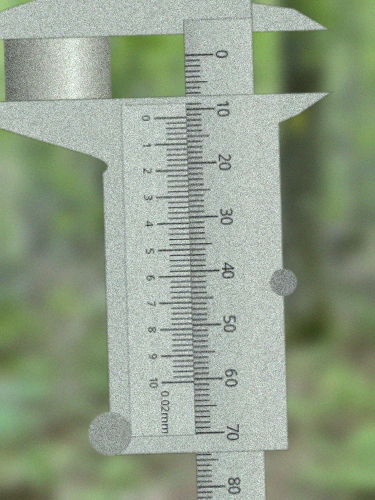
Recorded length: mm 11.5
